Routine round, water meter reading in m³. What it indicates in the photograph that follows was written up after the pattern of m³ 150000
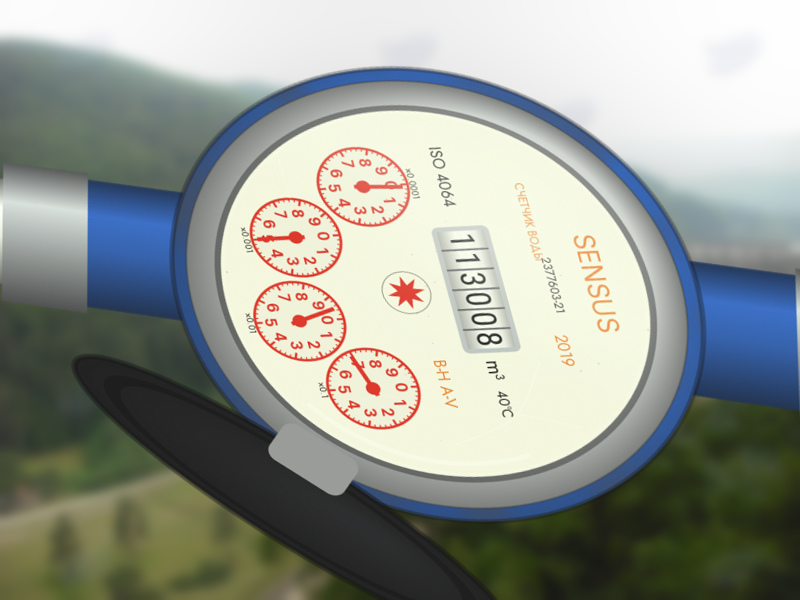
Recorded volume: m³ 113008.6950
